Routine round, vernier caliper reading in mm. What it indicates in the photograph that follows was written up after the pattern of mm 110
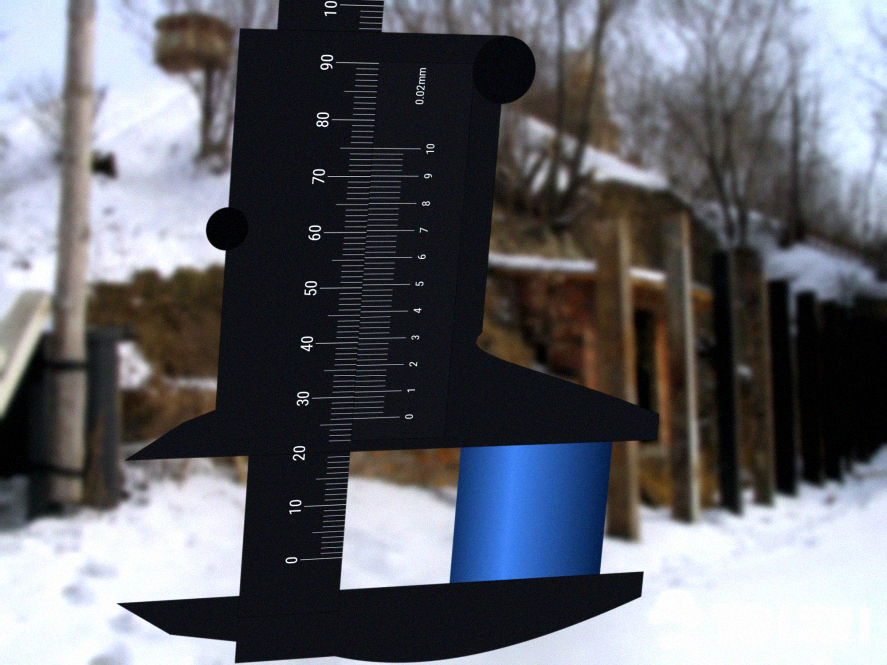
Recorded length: mm 26.0
